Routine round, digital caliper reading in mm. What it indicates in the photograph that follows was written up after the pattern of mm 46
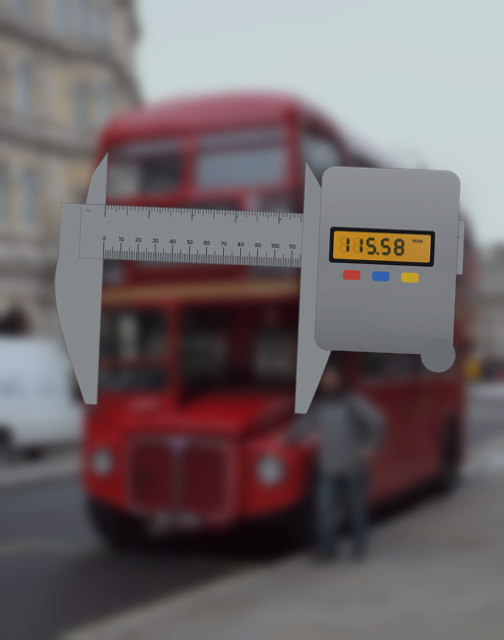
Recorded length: mm 115.58
